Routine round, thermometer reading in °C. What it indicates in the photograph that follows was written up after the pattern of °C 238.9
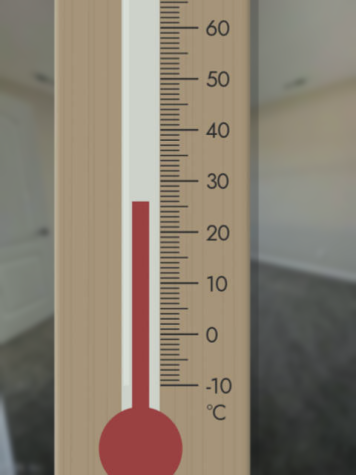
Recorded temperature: °C 26
